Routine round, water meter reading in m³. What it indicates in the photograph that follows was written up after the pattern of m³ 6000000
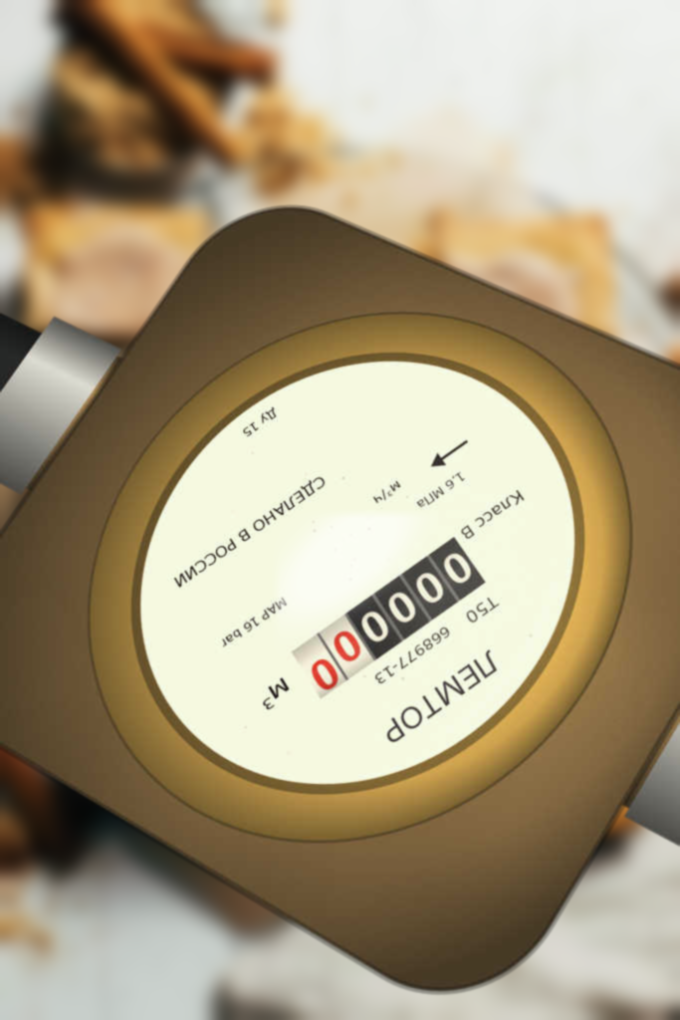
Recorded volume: m³ 0.00
